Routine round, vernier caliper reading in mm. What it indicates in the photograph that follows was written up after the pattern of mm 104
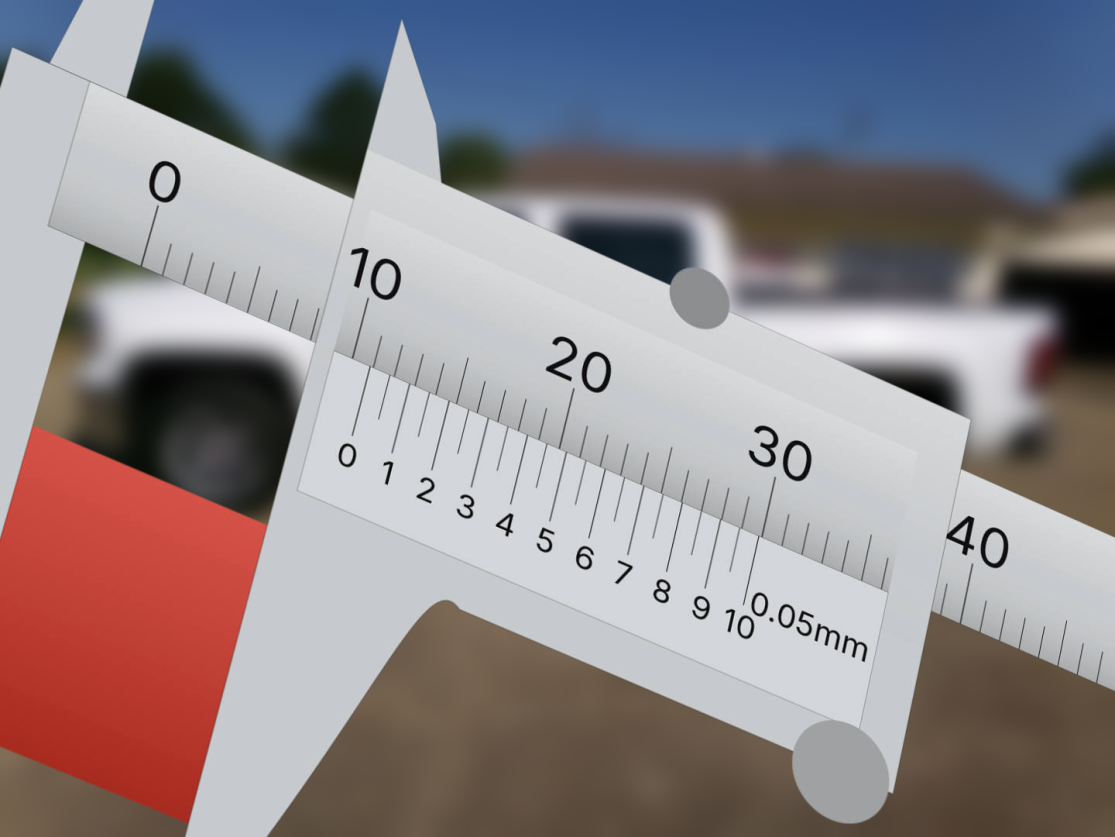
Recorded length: mm 10.85
